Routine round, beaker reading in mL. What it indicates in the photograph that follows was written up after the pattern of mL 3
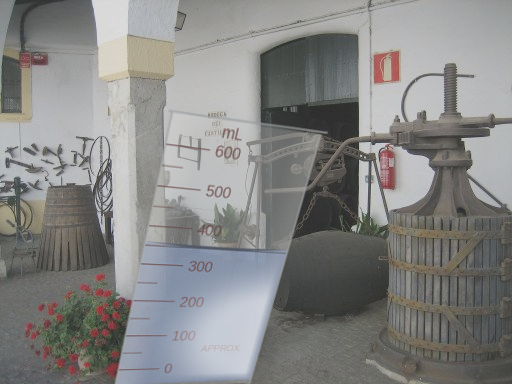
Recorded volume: mL 350
